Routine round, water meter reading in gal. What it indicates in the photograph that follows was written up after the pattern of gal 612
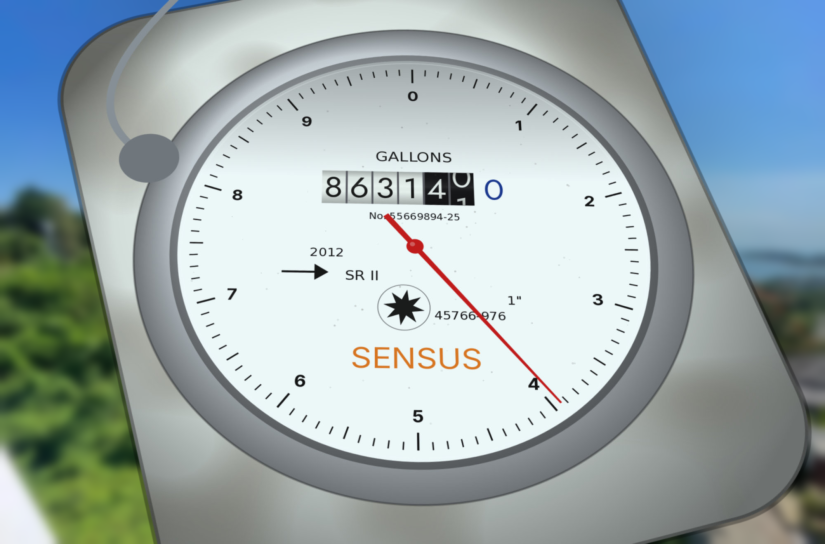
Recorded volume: gal 8631403.9
